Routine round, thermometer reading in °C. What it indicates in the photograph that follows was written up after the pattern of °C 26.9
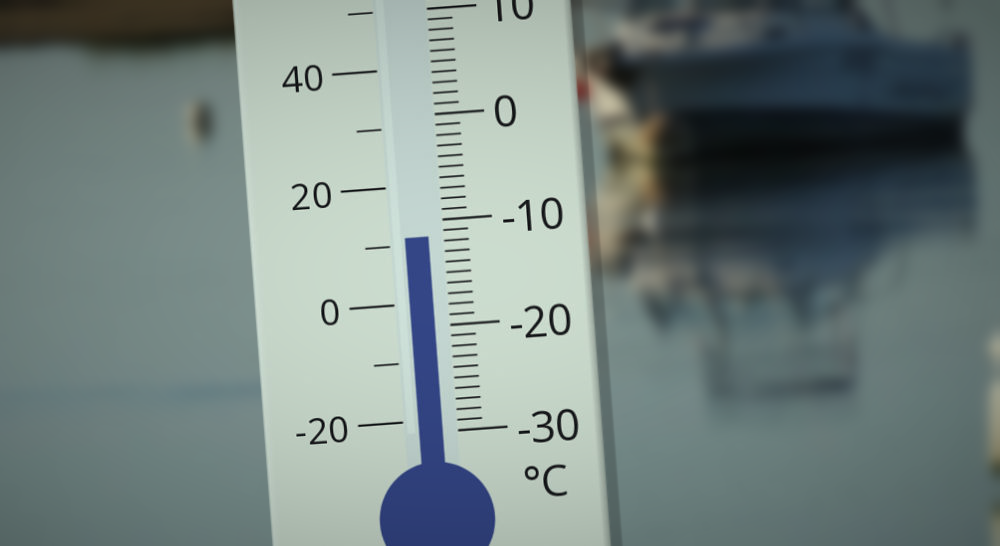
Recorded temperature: °C -11.5
